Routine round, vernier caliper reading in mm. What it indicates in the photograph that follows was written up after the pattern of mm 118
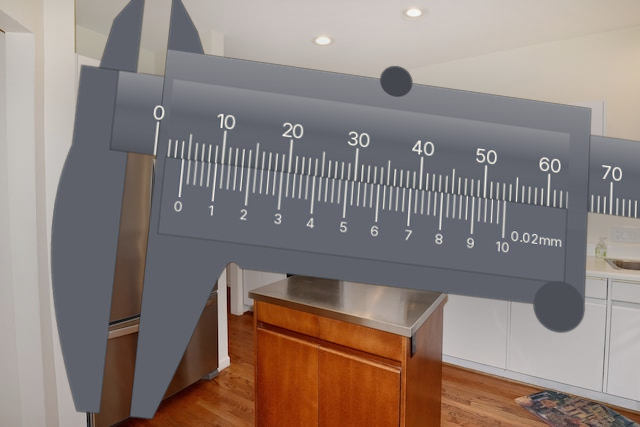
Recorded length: mm 4.2
